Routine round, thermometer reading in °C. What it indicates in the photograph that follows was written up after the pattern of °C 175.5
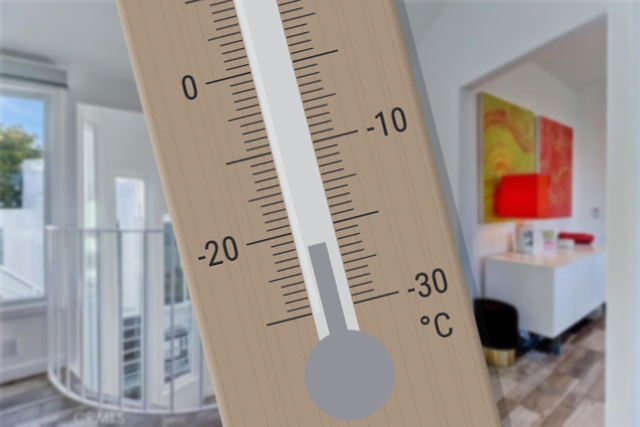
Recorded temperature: °C -22
